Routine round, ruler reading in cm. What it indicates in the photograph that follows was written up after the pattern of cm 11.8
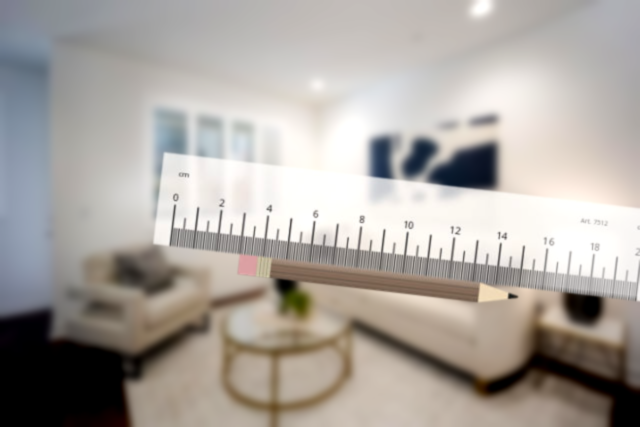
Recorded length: cm 12
